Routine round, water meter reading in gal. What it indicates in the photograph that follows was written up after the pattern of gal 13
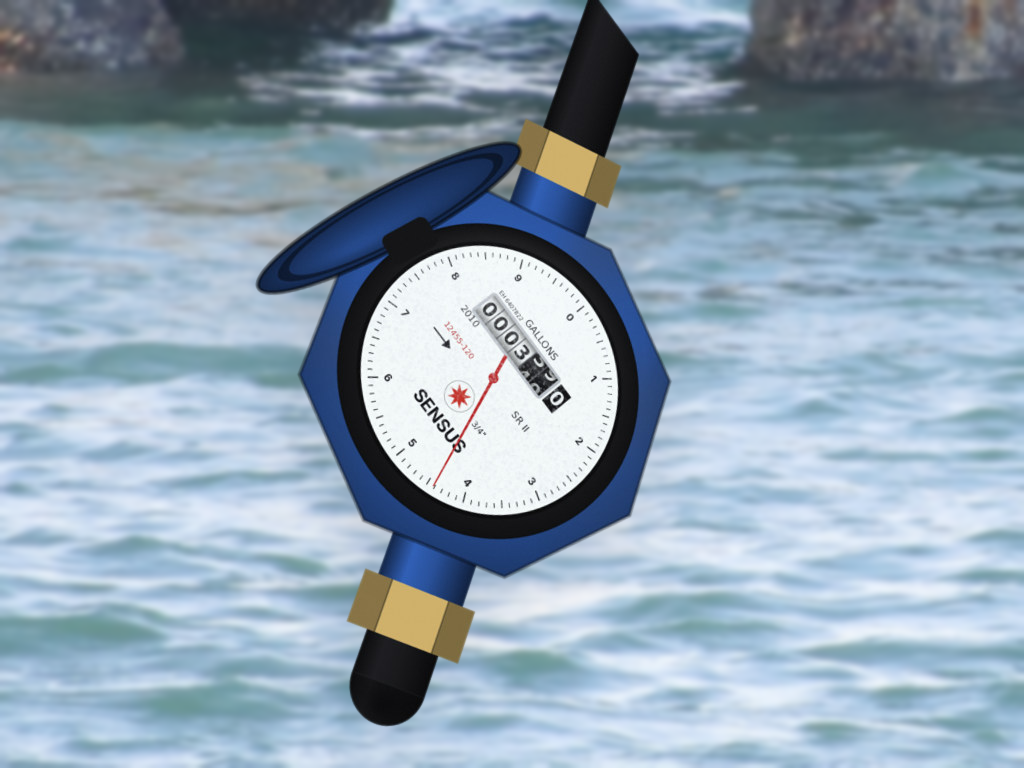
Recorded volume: gal 3394.4
